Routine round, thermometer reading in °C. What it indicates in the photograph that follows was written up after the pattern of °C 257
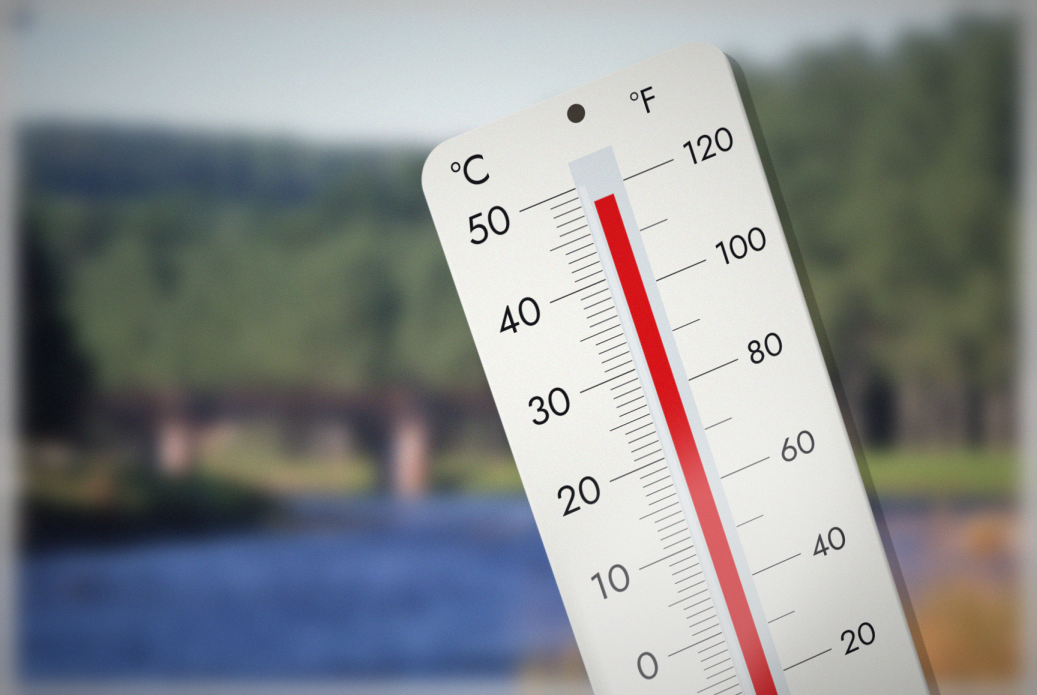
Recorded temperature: °C 48
